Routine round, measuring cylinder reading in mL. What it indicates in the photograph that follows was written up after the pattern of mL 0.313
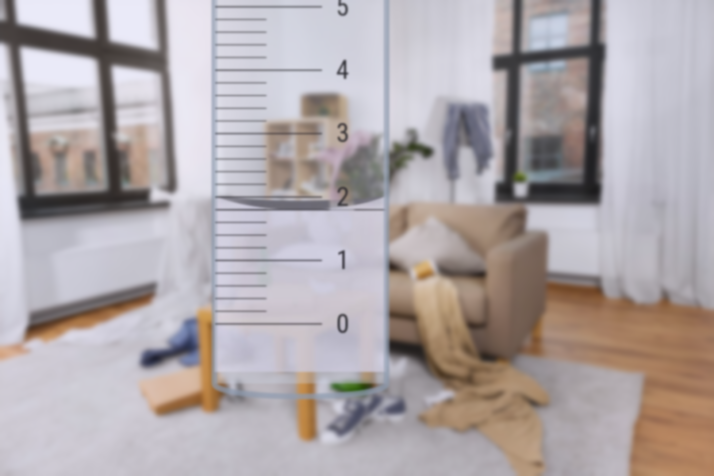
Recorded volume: mL 1.8
